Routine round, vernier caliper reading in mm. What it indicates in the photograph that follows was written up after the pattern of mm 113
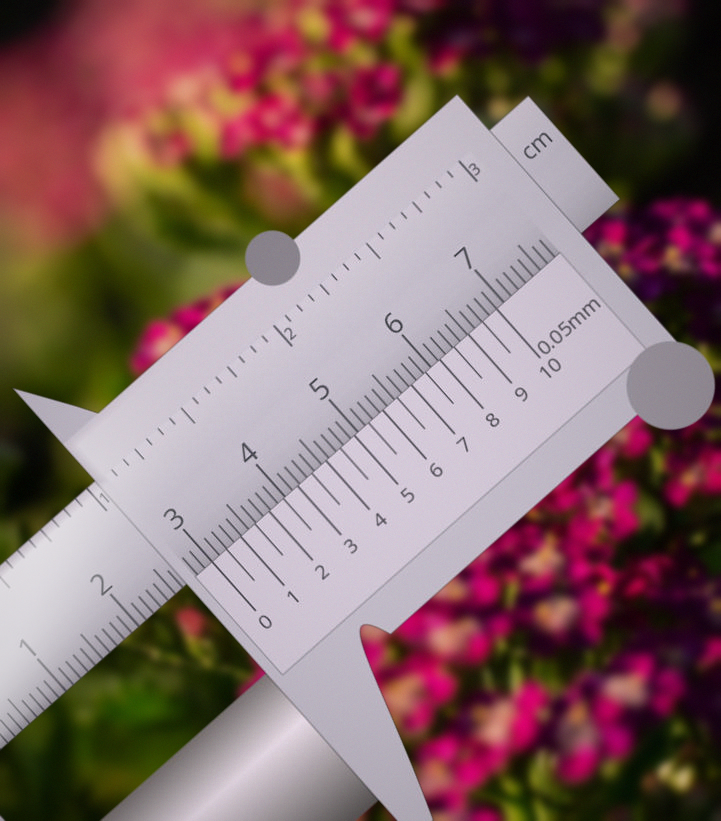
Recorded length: mm 30.0
